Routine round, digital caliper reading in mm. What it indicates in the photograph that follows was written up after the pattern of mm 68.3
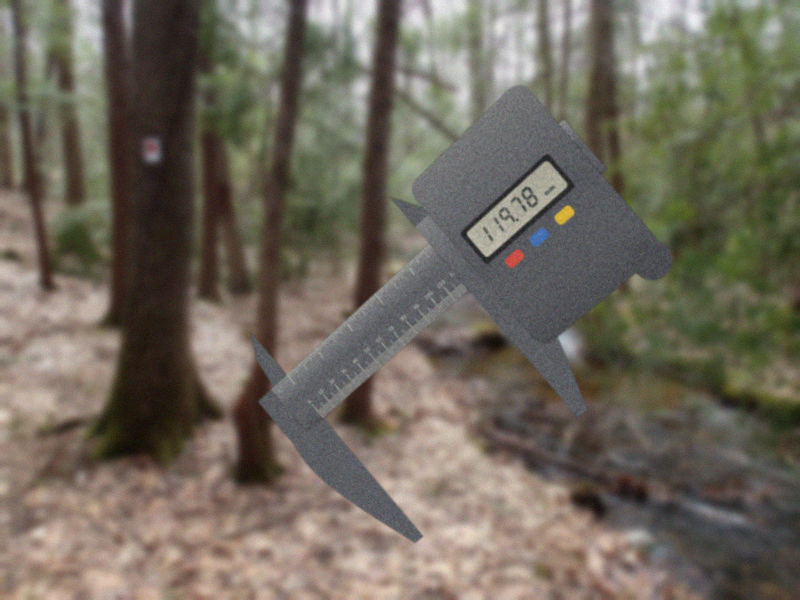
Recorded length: mm 119.78
